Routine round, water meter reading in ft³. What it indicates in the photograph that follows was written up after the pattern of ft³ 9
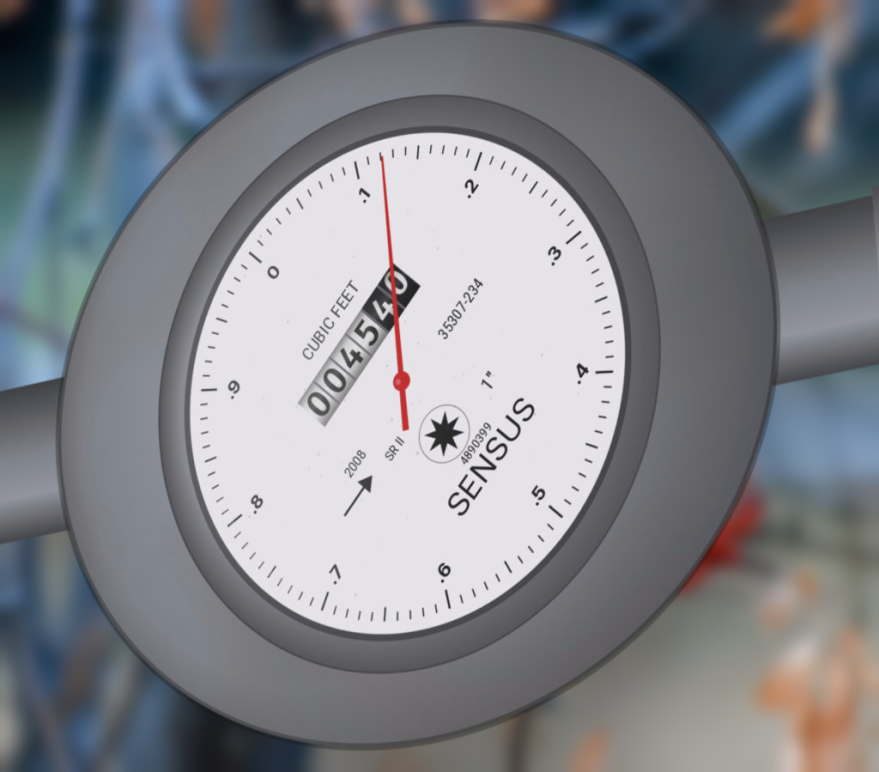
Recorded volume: ft³ 4540.12
